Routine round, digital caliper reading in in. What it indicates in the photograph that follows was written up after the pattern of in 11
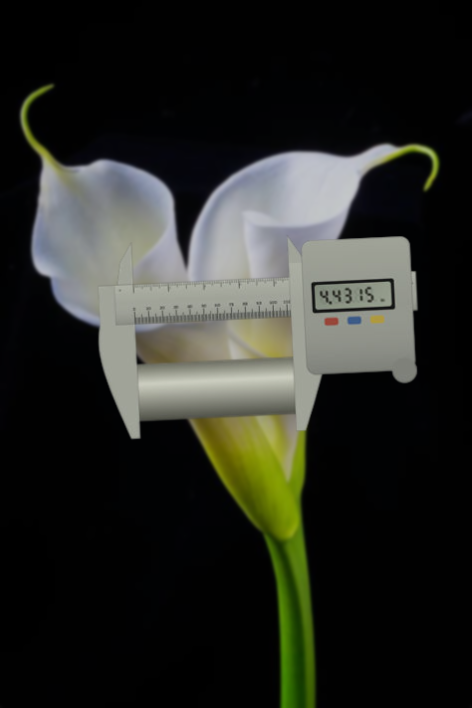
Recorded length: in 4.4315
